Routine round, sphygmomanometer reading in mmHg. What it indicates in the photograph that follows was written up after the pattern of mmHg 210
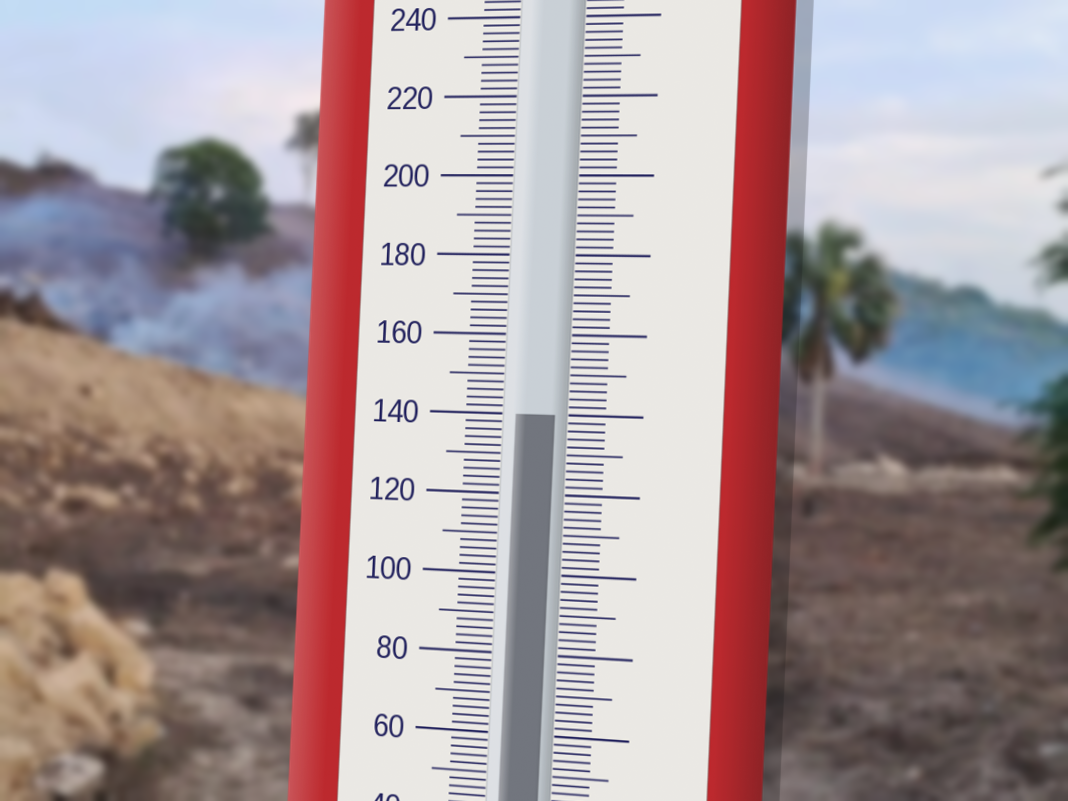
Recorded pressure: mmHg 140
